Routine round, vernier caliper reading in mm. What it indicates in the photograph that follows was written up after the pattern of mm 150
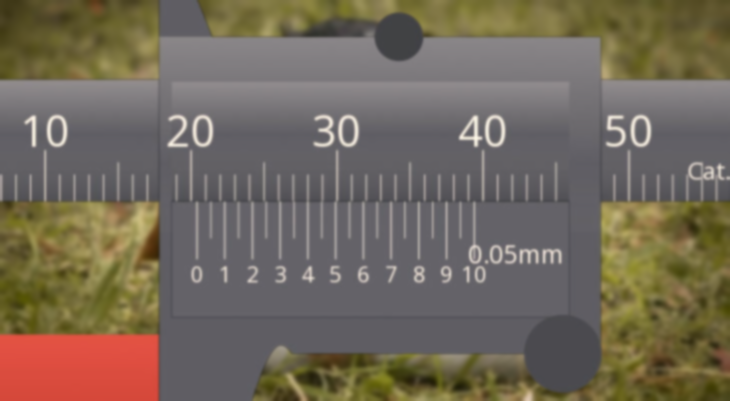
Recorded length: mm 20.4
